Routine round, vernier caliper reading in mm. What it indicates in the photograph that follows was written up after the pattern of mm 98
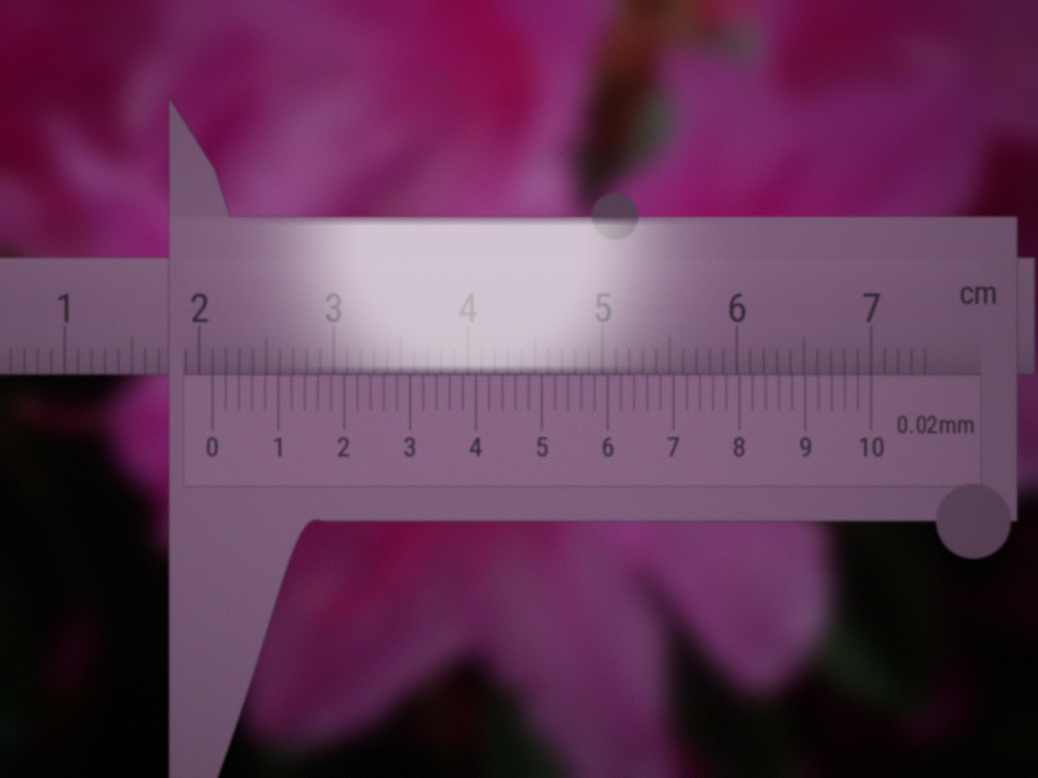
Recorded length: mm 21.0
